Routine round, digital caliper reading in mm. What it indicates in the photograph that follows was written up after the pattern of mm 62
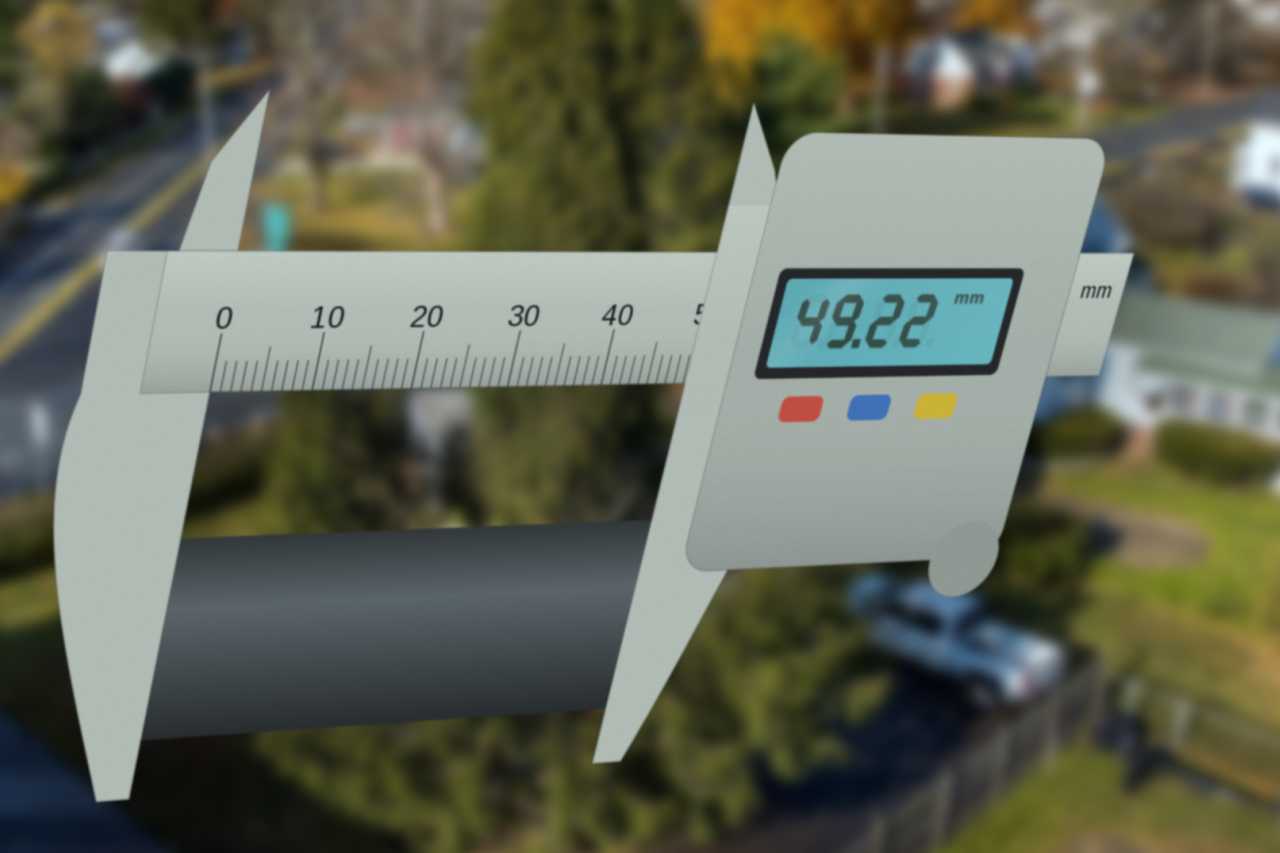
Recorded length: mm 49.22
